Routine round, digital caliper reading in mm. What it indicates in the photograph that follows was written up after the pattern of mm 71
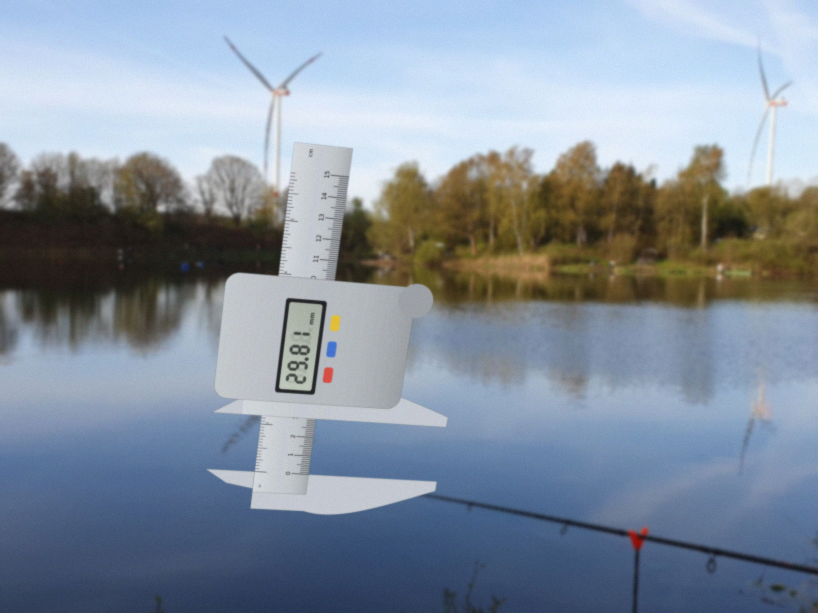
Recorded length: mm 29.81
